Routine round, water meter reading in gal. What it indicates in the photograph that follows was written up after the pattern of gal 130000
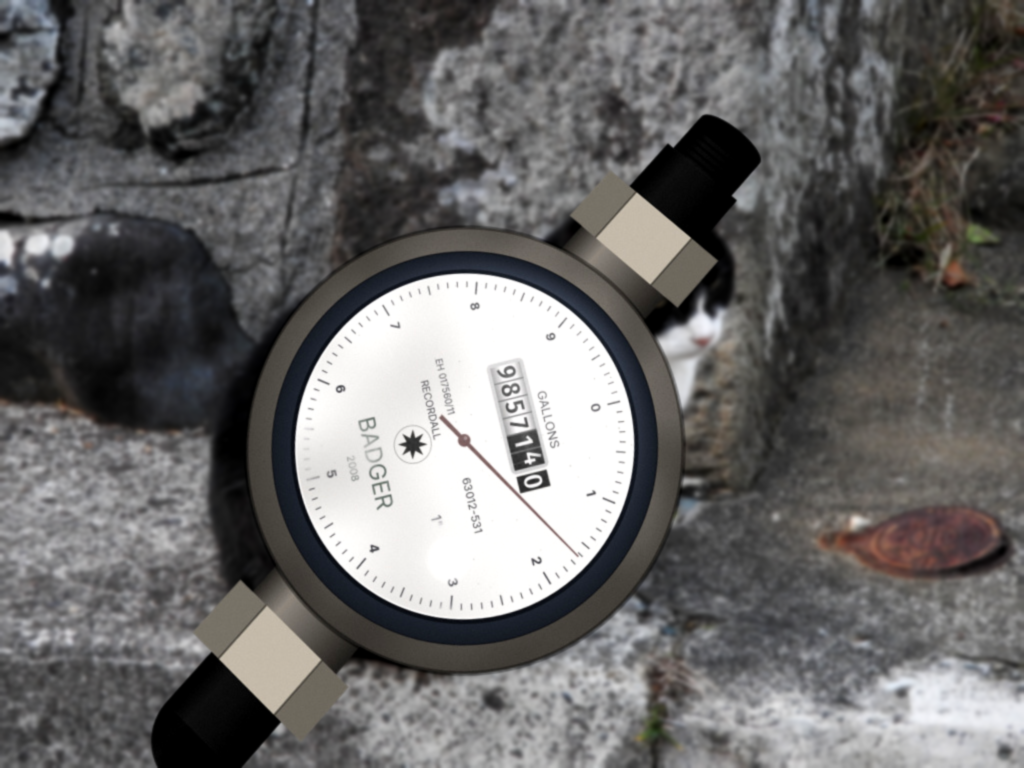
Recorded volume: gal 9857141.6
